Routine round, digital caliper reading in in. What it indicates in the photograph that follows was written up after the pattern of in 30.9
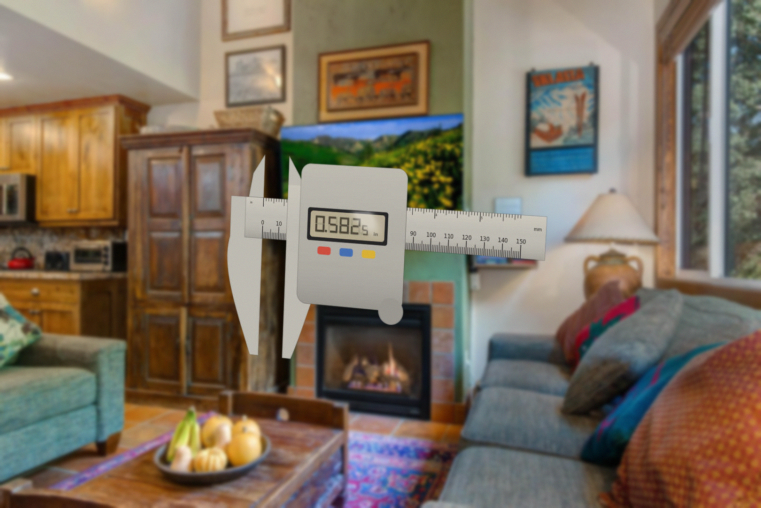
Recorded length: in 0.5825
